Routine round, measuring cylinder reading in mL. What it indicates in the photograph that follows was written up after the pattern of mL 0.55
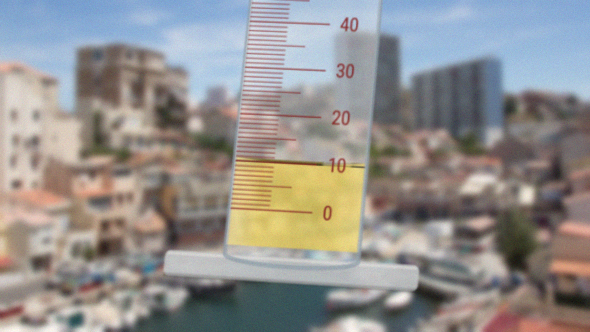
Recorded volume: mL 10
